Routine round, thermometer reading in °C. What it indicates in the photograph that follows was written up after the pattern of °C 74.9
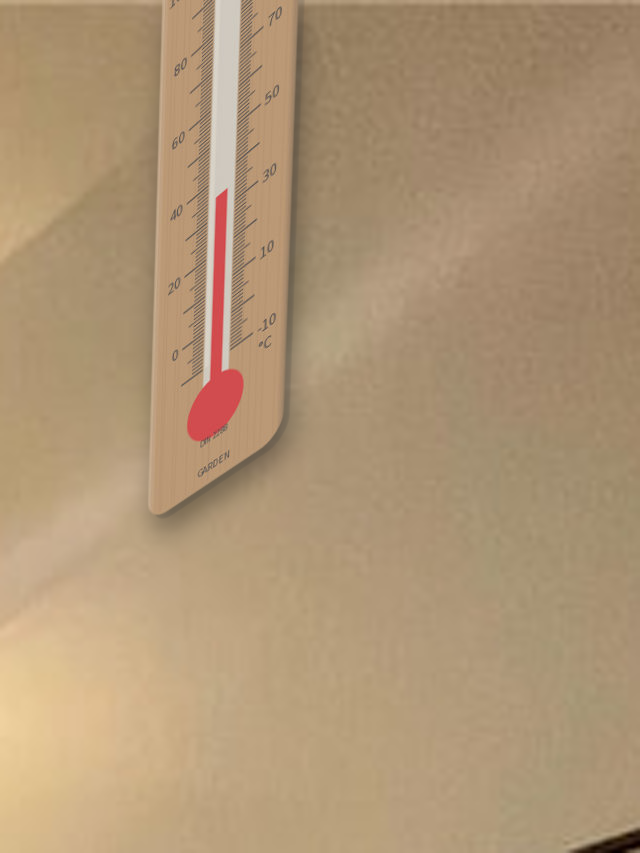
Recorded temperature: °C 35
